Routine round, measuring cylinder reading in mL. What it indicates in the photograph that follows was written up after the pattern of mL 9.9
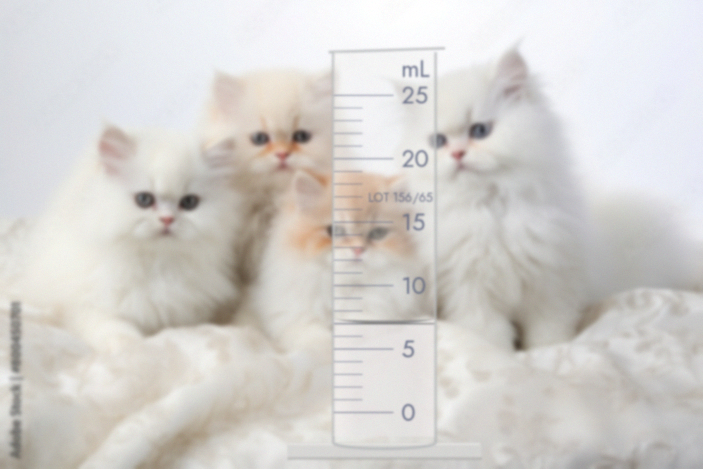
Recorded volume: mL 7
